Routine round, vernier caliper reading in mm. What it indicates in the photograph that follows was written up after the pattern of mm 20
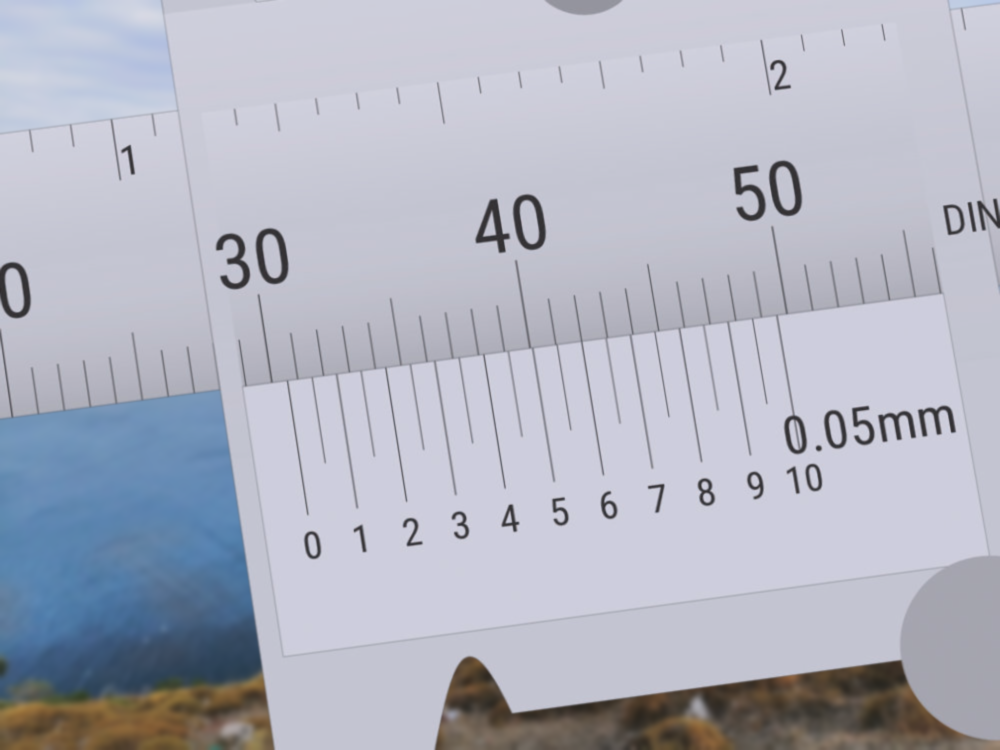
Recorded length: mm 30.6
